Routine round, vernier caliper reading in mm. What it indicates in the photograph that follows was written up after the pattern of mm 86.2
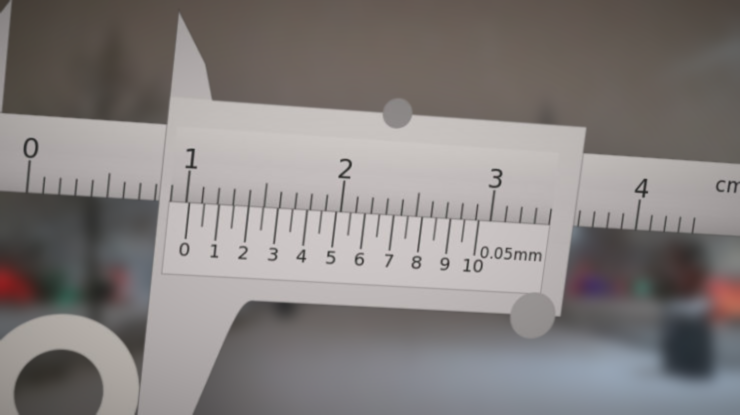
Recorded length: mm 10.2
